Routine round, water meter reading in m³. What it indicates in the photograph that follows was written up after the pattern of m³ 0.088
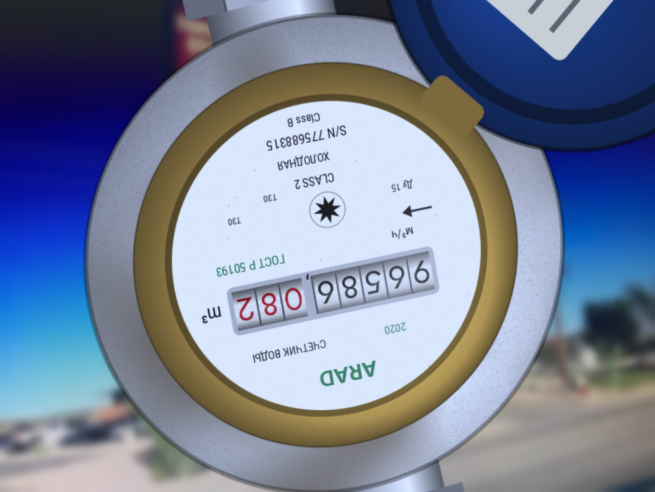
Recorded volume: m³ 96586.082
